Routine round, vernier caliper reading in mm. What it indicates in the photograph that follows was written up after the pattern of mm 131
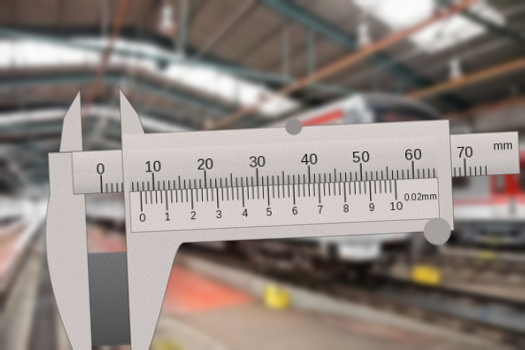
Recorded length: mm 7.5
